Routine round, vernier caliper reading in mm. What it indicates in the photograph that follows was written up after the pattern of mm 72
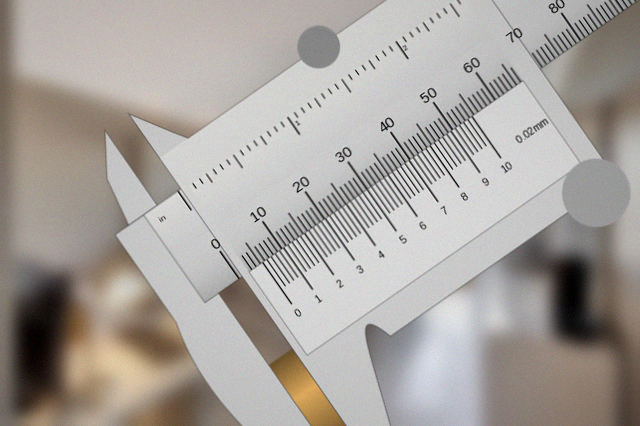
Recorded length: mm 5.5
